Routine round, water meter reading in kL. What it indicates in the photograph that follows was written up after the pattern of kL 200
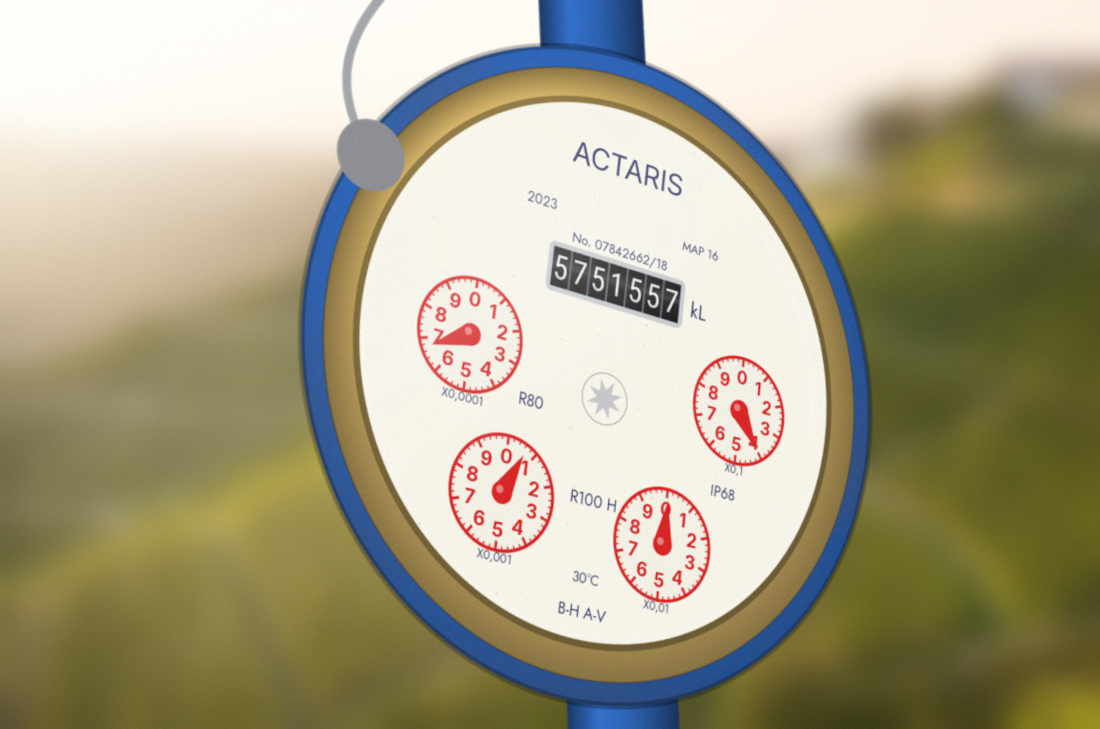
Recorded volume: kL 5751557.4006
